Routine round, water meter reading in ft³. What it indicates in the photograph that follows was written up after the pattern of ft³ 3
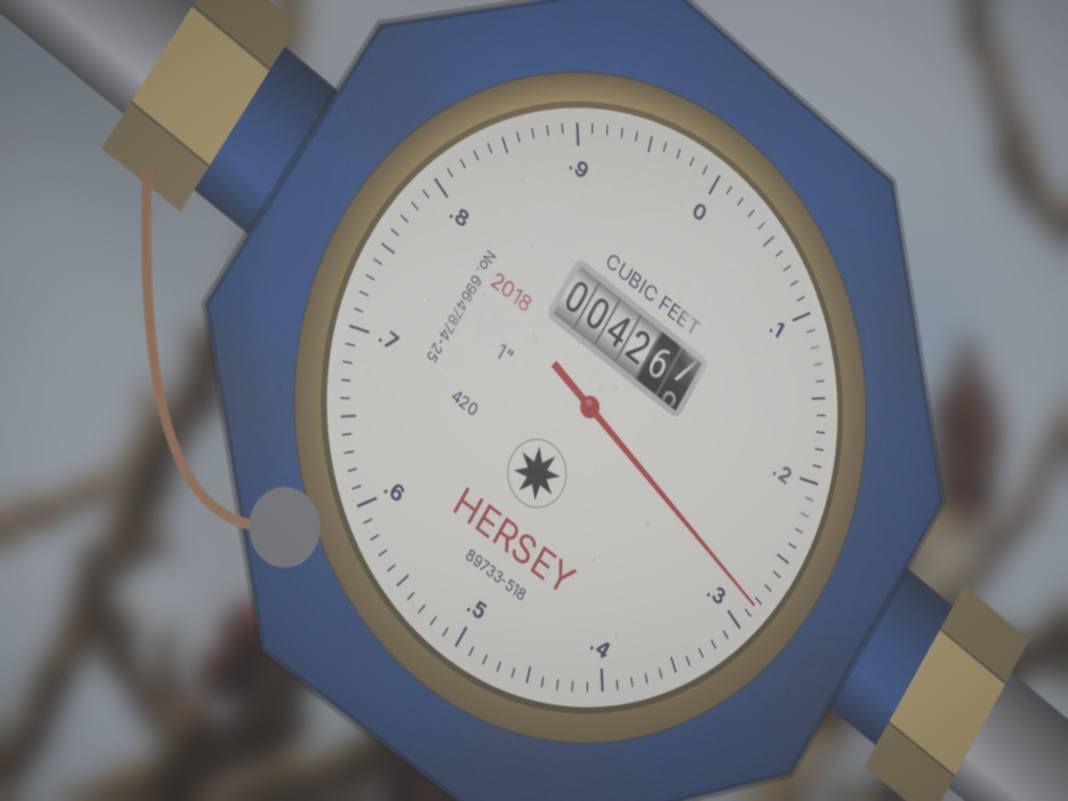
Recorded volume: ft³ 4267.28
